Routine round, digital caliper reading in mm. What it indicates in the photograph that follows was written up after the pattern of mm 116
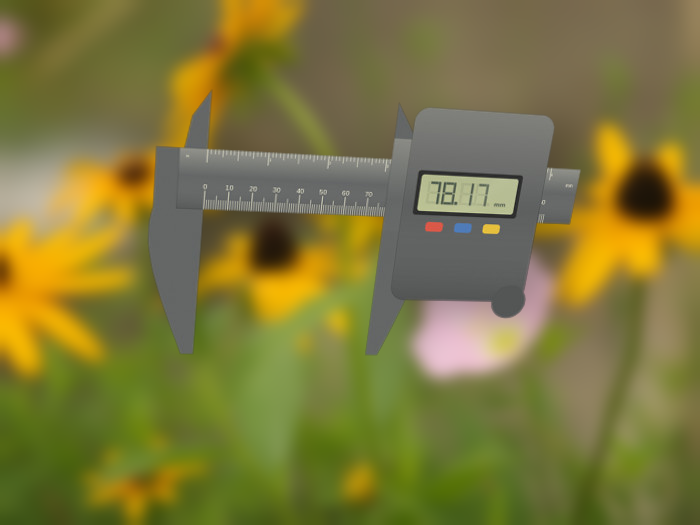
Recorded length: mm 78.17
